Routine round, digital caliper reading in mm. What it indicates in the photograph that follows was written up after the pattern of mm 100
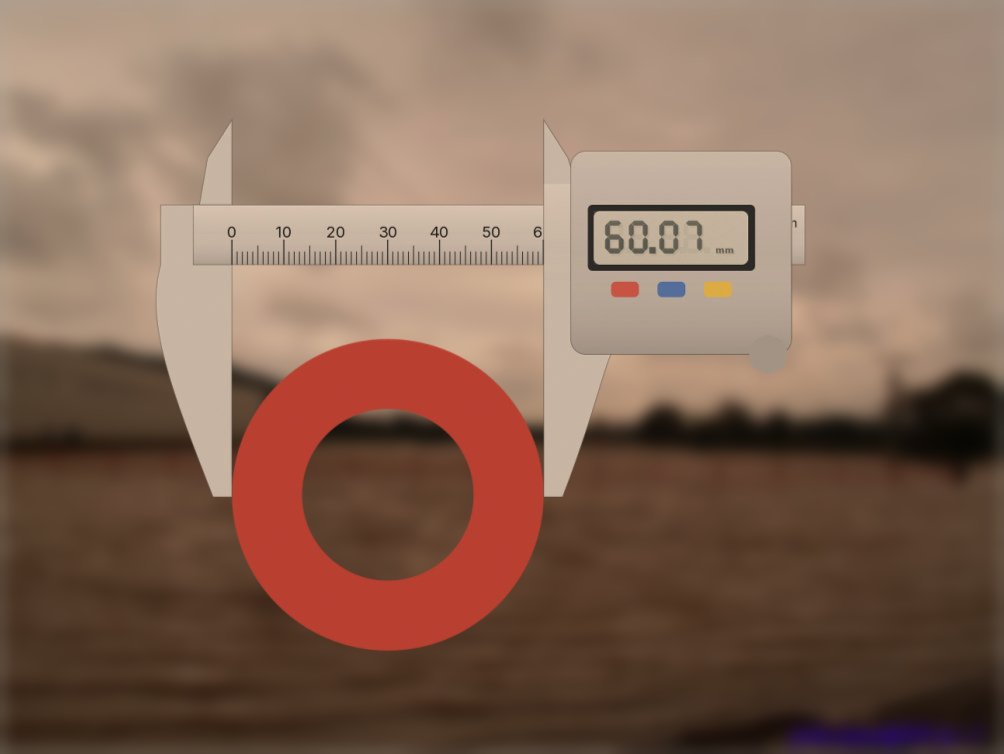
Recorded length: mm 60.07
